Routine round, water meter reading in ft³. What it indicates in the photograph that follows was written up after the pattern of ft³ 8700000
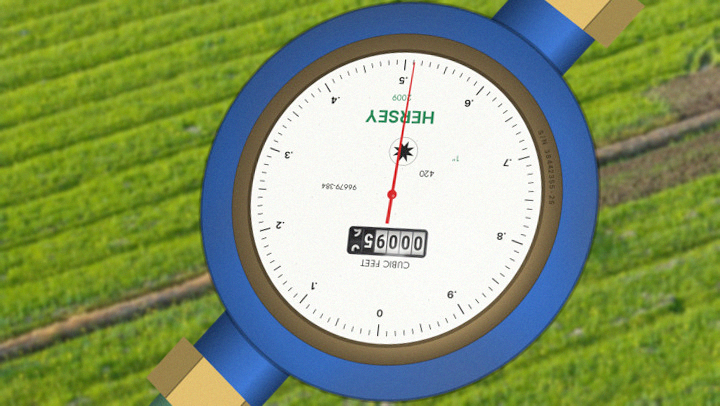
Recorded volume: ft³ 955.51
